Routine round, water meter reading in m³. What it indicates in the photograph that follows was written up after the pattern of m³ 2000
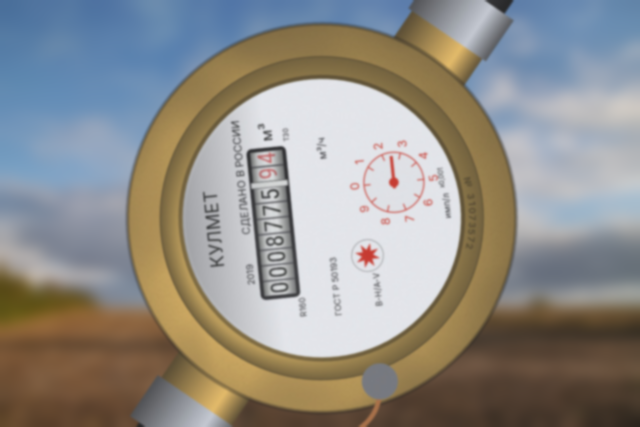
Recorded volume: m³ 8775.942
